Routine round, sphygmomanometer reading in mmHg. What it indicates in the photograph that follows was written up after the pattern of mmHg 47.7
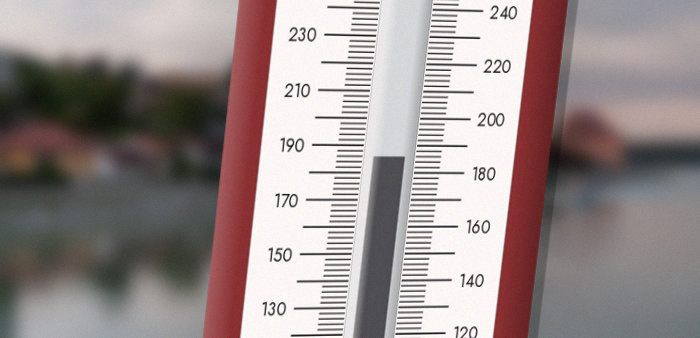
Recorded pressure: mmHg 186
